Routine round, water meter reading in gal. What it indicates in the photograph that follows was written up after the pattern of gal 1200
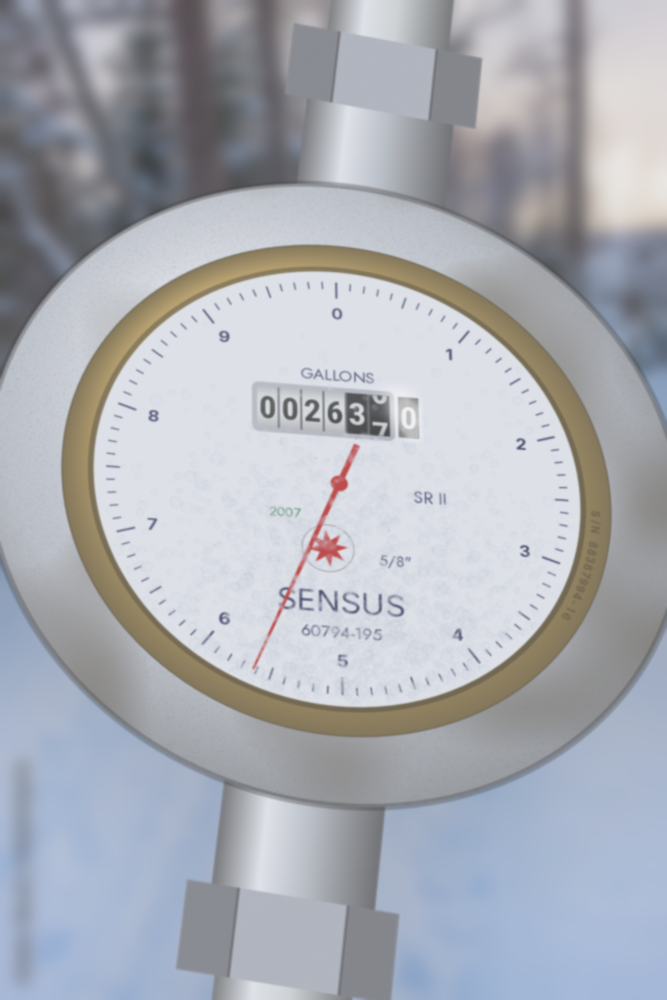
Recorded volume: gal 26365.6
